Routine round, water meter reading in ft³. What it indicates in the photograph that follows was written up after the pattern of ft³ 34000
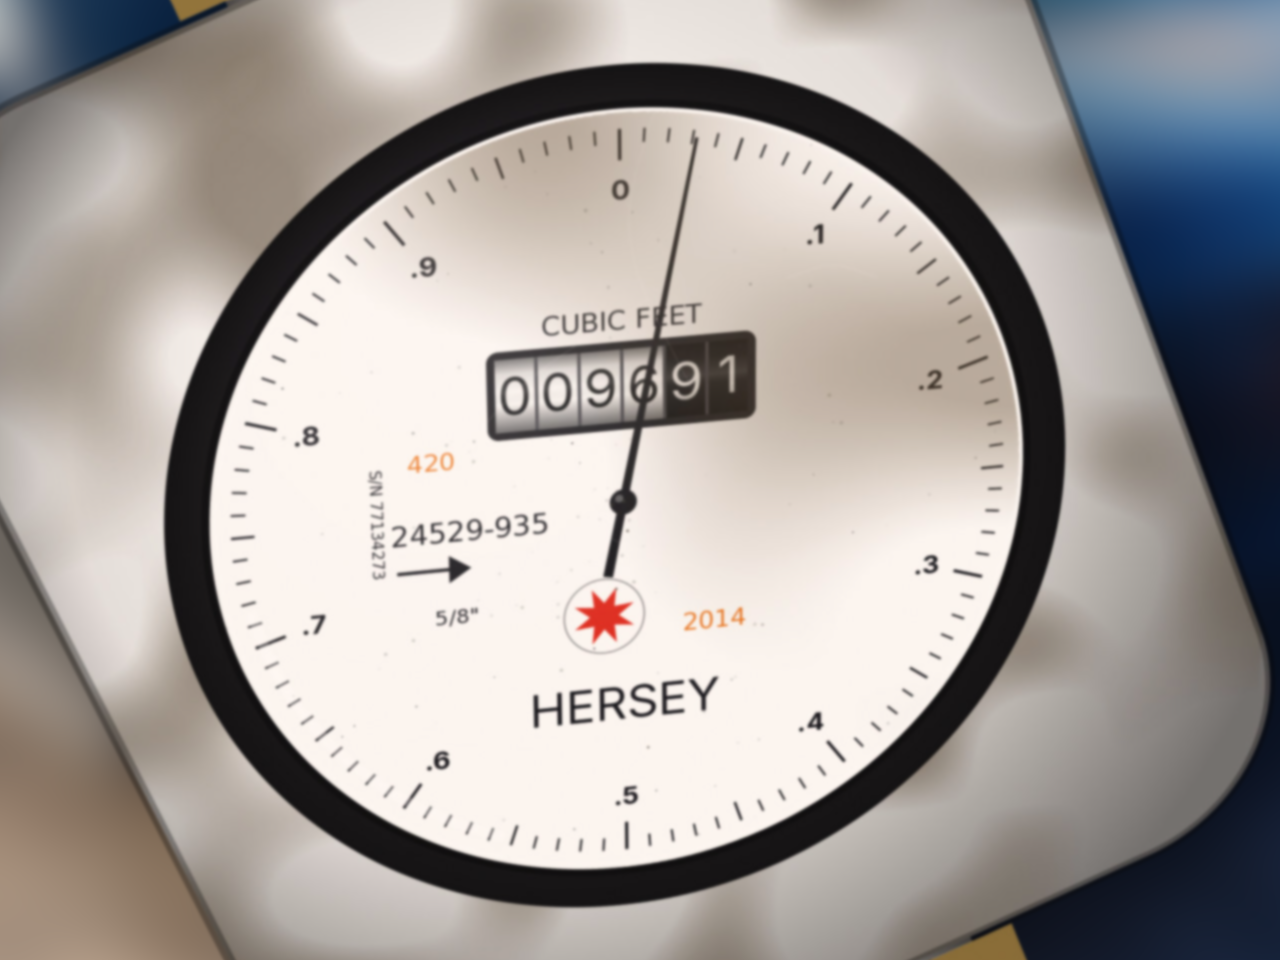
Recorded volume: ft³ 9691.03
